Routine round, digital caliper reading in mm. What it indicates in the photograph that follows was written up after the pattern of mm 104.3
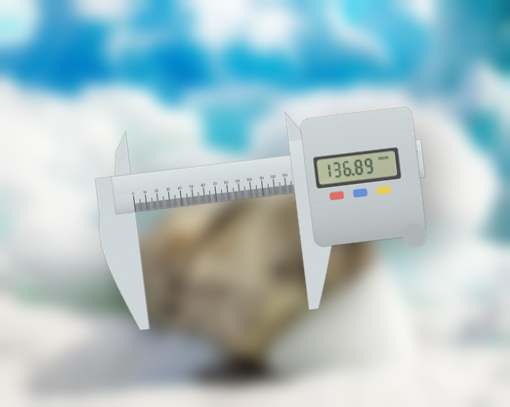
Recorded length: mm 136.89
